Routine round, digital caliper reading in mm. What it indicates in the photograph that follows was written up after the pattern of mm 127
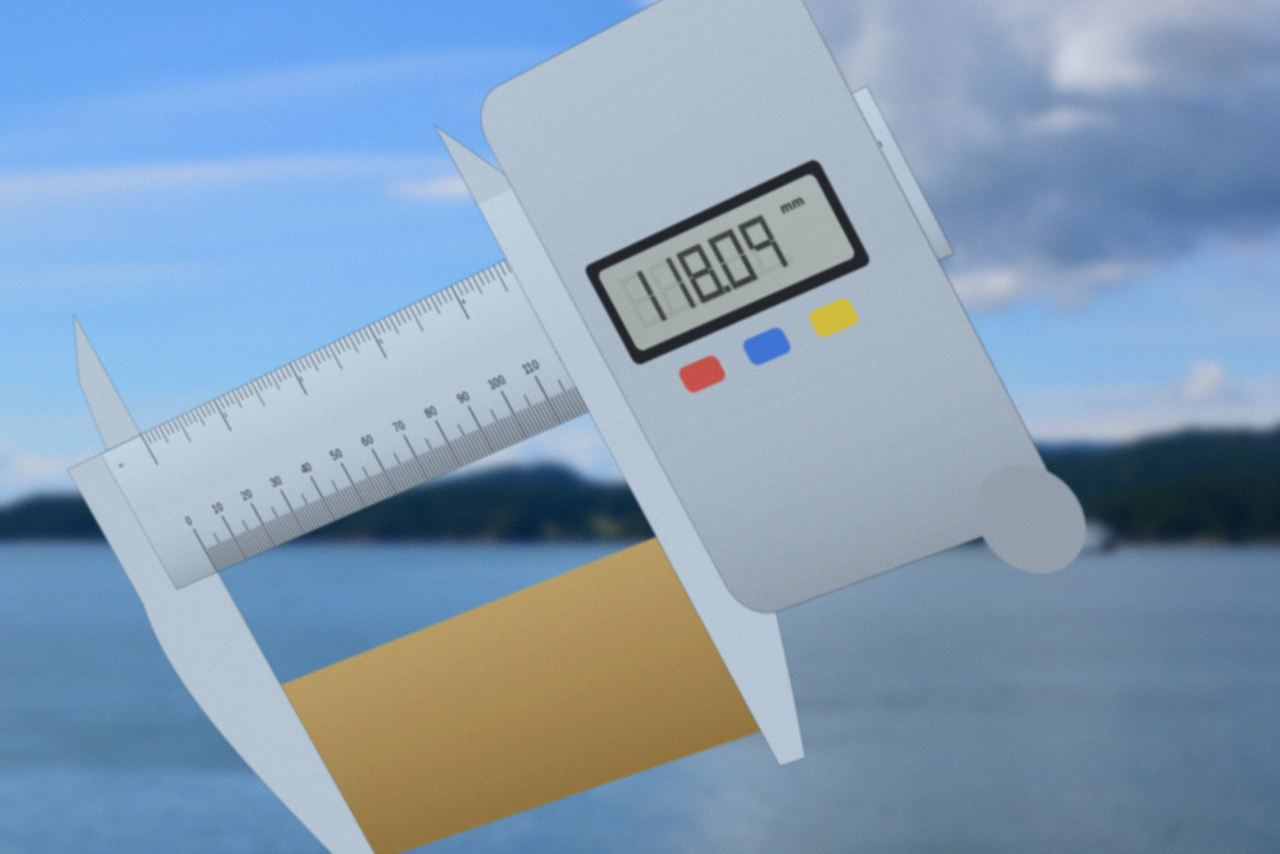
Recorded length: mm 118.09
